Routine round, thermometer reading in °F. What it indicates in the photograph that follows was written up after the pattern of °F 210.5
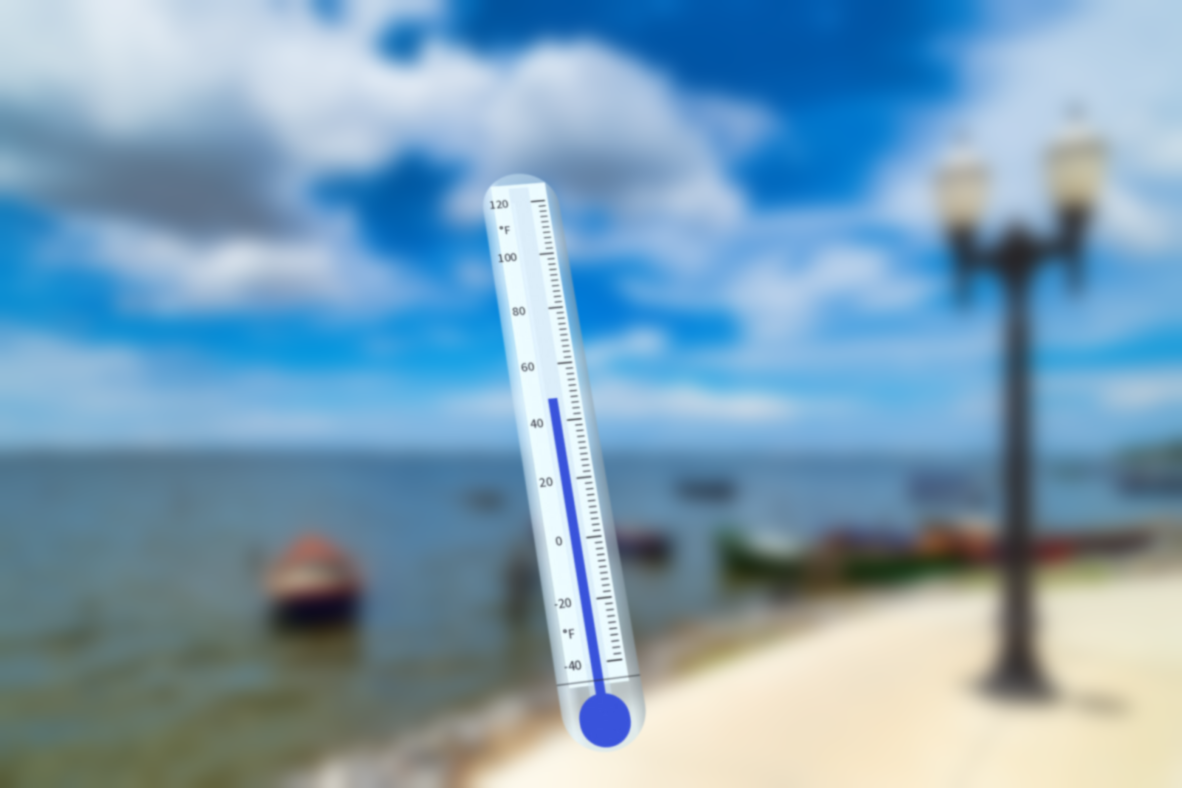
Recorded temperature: °F 48
